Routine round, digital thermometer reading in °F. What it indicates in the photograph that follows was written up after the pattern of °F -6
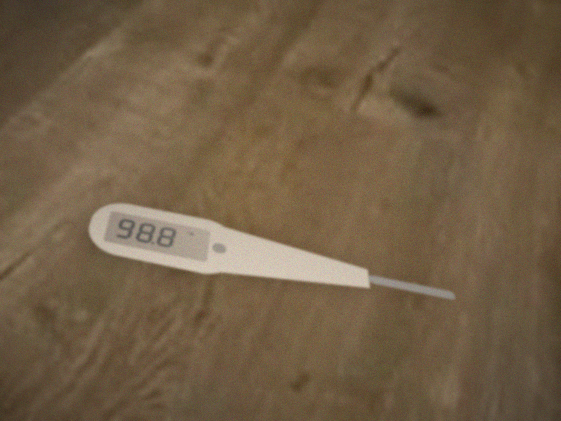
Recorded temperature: °F 98.8
